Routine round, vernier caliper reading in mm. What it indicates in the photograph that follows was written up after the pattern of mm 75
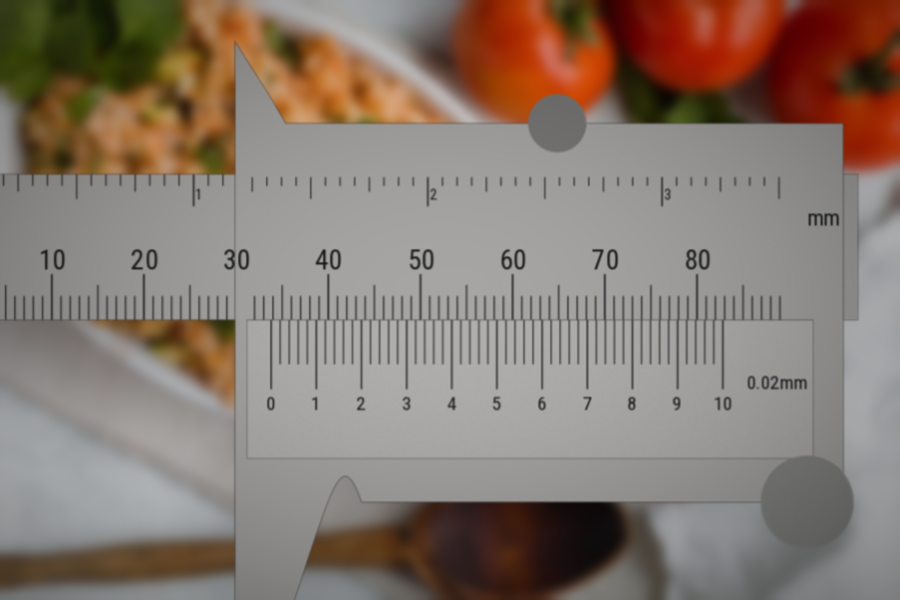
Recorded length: mm 33.8
